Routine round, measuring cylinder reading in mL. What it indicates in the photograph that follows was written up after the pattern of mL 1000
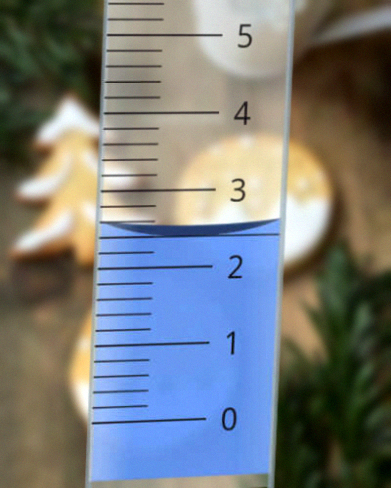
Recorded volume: mL 2.4
